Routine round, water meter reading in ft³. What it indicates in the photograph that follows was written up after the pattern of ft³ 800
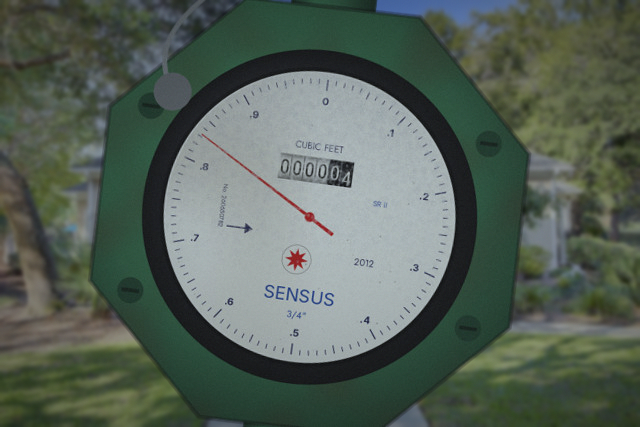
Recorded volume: ft³ 3.83
